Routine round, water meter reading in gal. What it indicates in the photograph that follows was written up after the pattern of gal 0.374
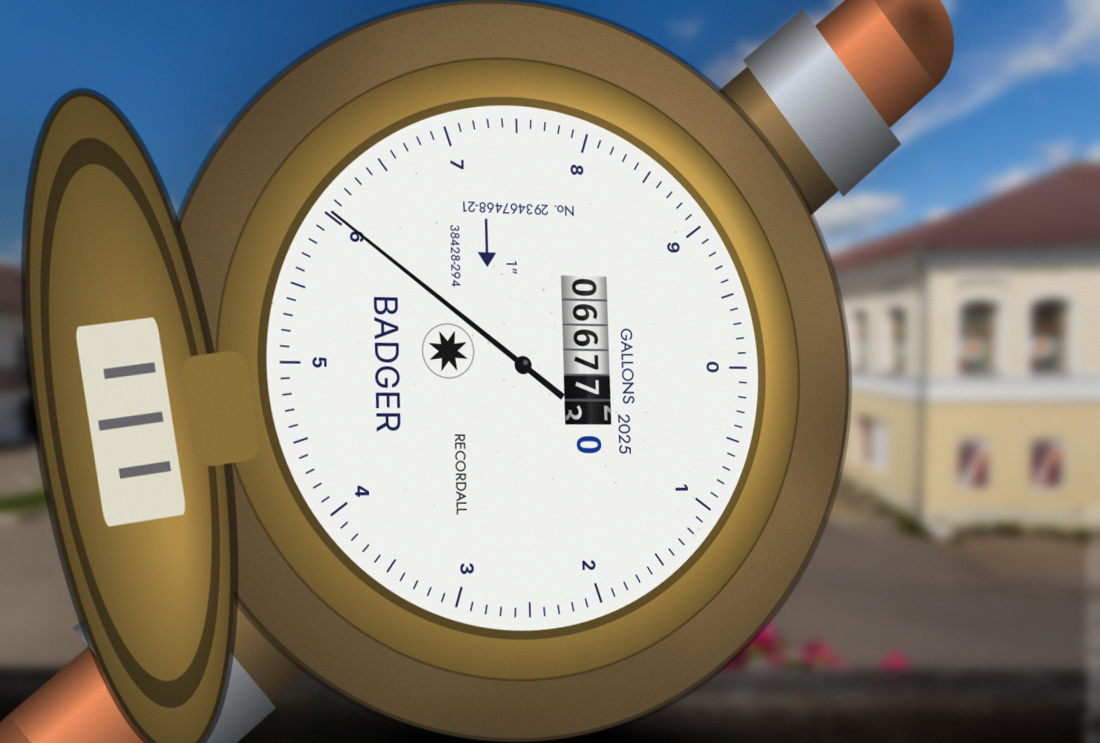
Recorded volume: gal 667726.0
